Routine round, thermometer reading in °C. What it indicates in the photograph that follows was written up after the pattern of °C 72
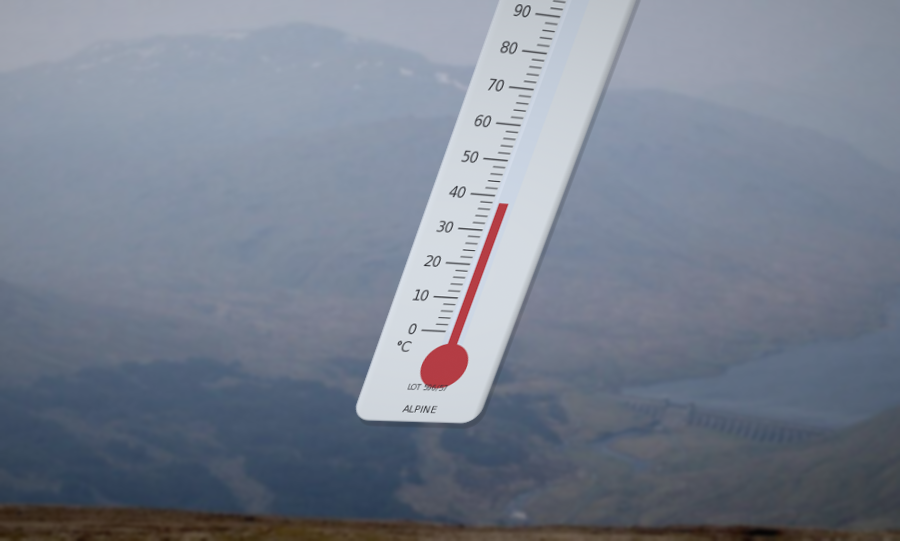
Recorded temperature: °C 38
